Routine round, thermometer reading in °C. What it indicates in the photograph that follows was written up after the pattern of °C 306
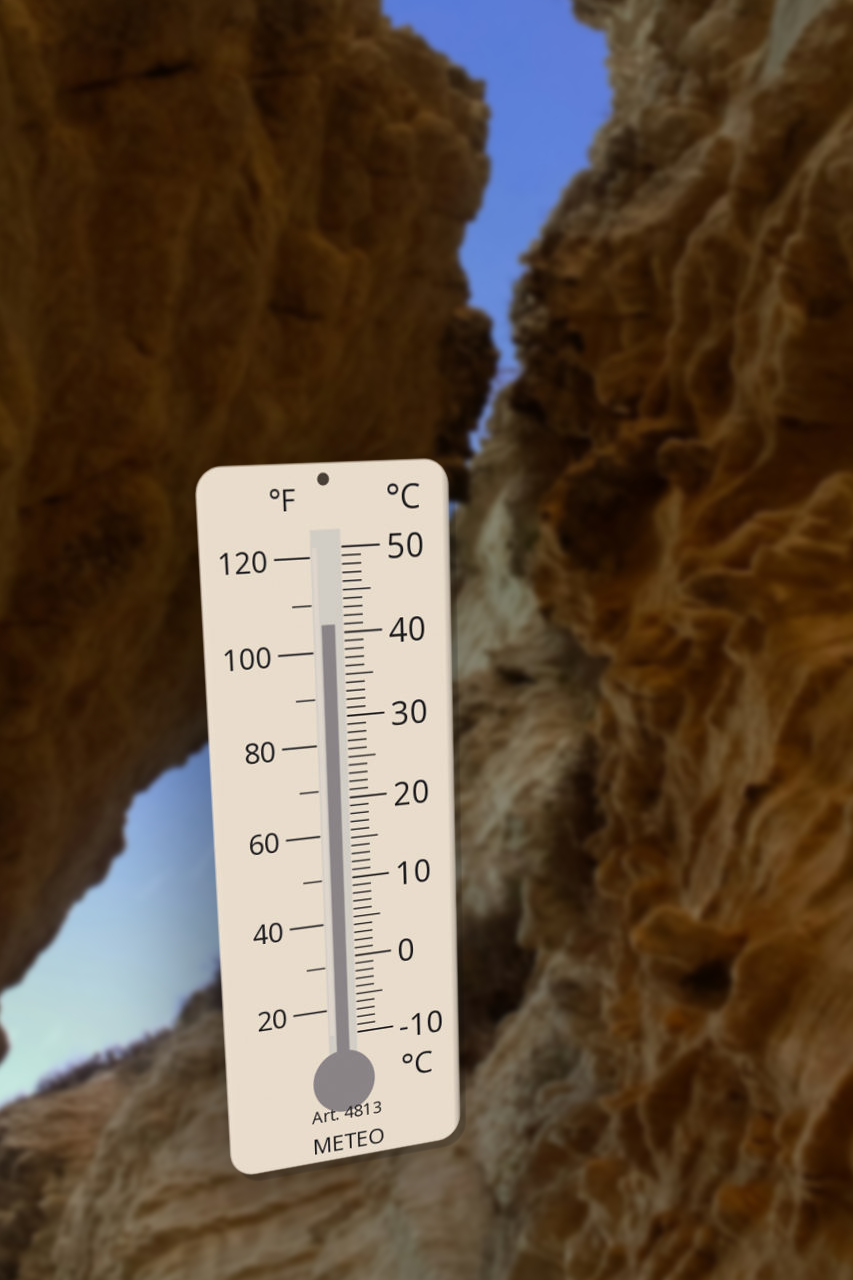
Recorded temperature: °C 41
